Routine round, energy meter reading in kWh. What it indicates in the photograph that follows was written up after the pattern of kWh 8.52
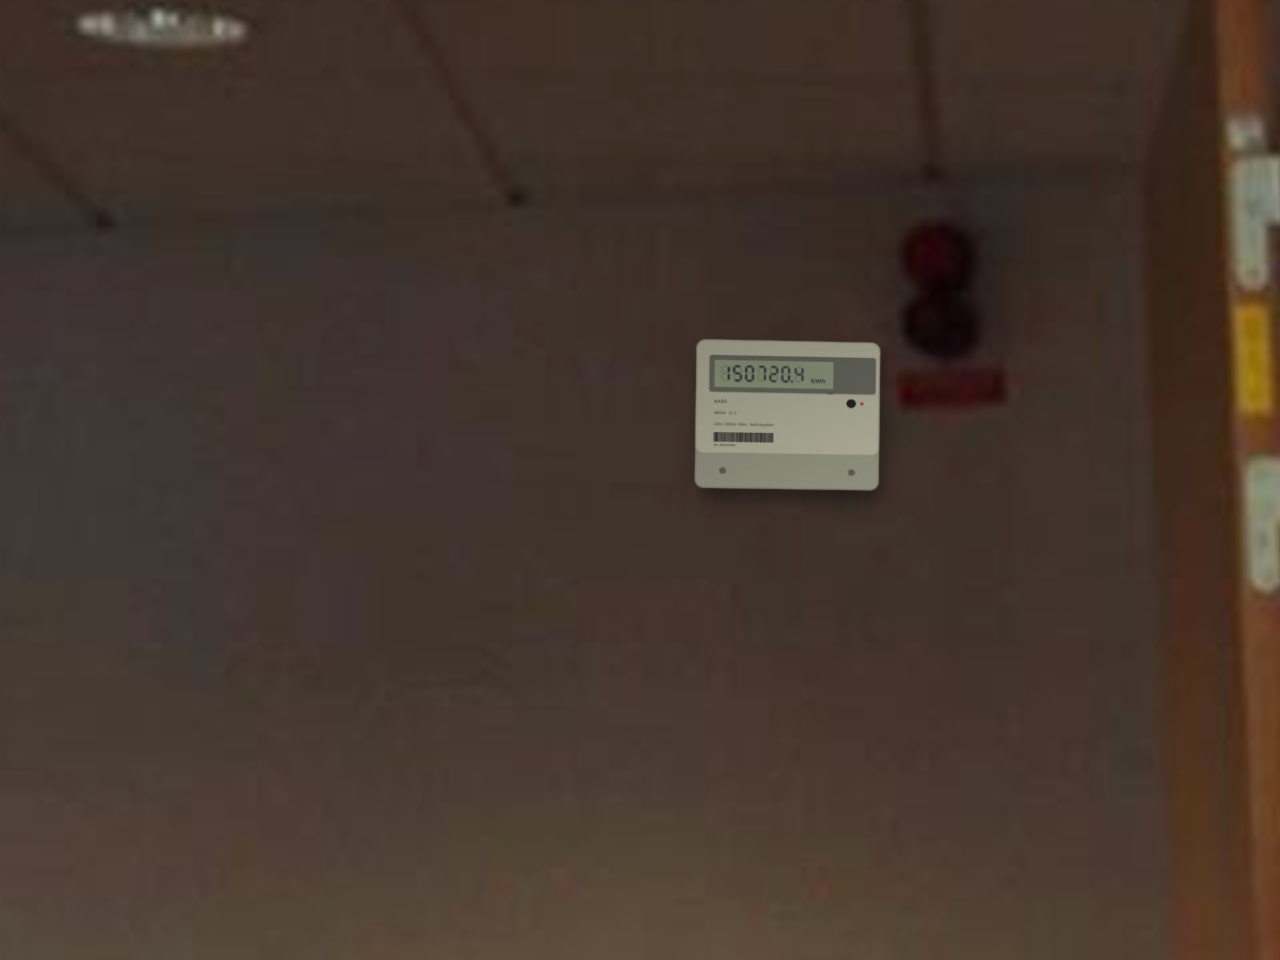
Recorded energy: kWh 150720.4
